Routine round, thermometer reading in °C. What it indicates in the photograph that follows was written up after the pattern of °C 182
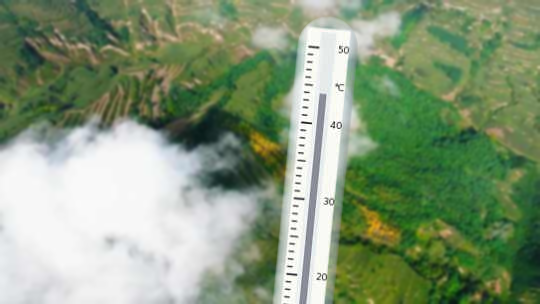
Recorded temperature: °C 44
